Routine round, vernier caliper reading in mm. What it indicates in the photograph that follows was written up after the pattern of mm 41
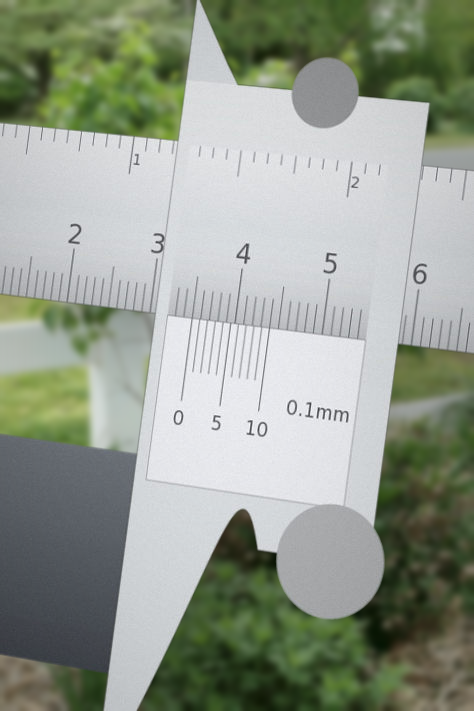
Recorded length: mm 35.0
